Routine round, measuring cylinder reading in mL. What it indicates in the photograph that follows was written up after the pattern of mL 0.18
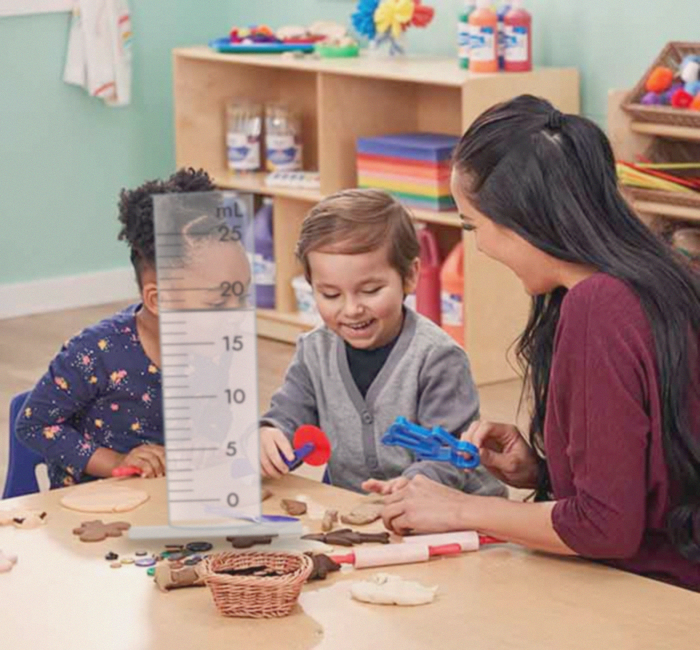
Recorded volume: mL 18
